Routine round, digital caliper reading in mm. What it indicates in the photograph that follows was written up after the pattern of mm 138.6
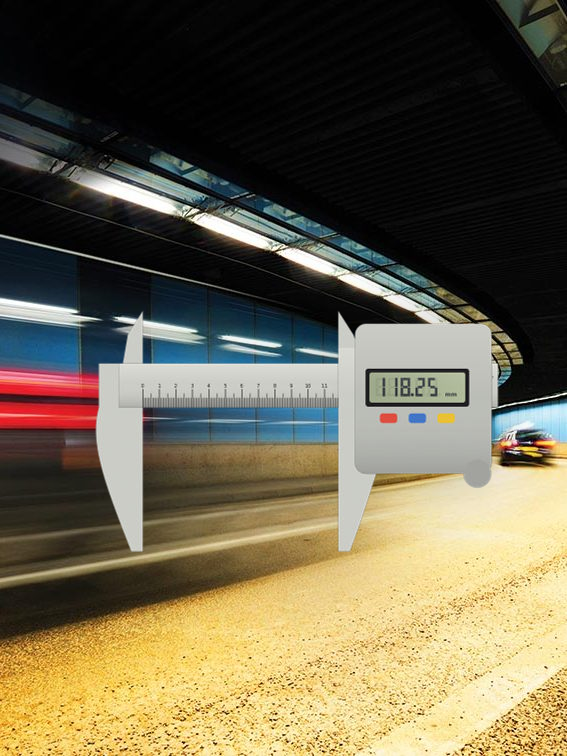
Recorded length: mm 118.25
